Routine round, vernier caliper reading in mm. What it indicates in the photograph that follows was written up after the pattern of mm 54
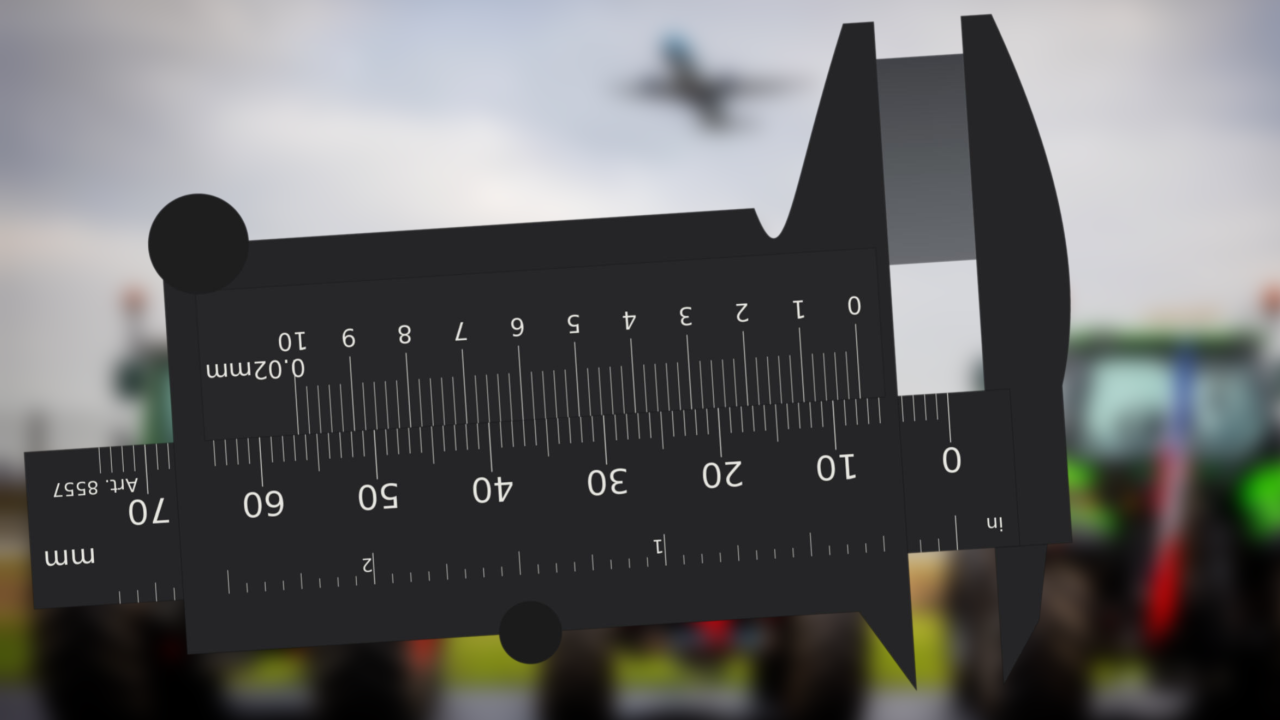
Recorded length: mm 7.6
